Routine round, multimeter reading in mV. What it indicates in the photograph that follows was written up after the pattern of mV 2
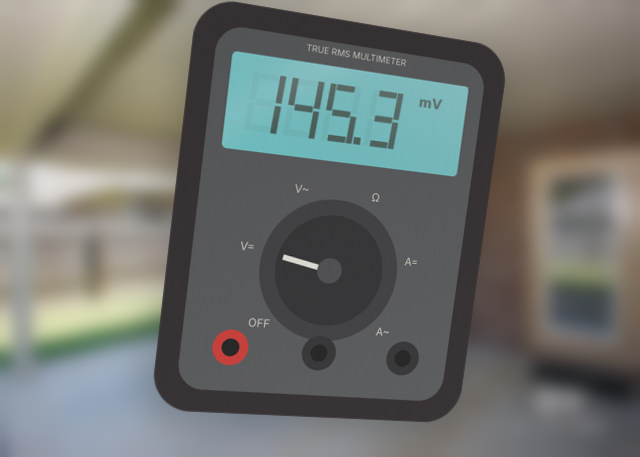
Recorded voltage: mV 145.3
